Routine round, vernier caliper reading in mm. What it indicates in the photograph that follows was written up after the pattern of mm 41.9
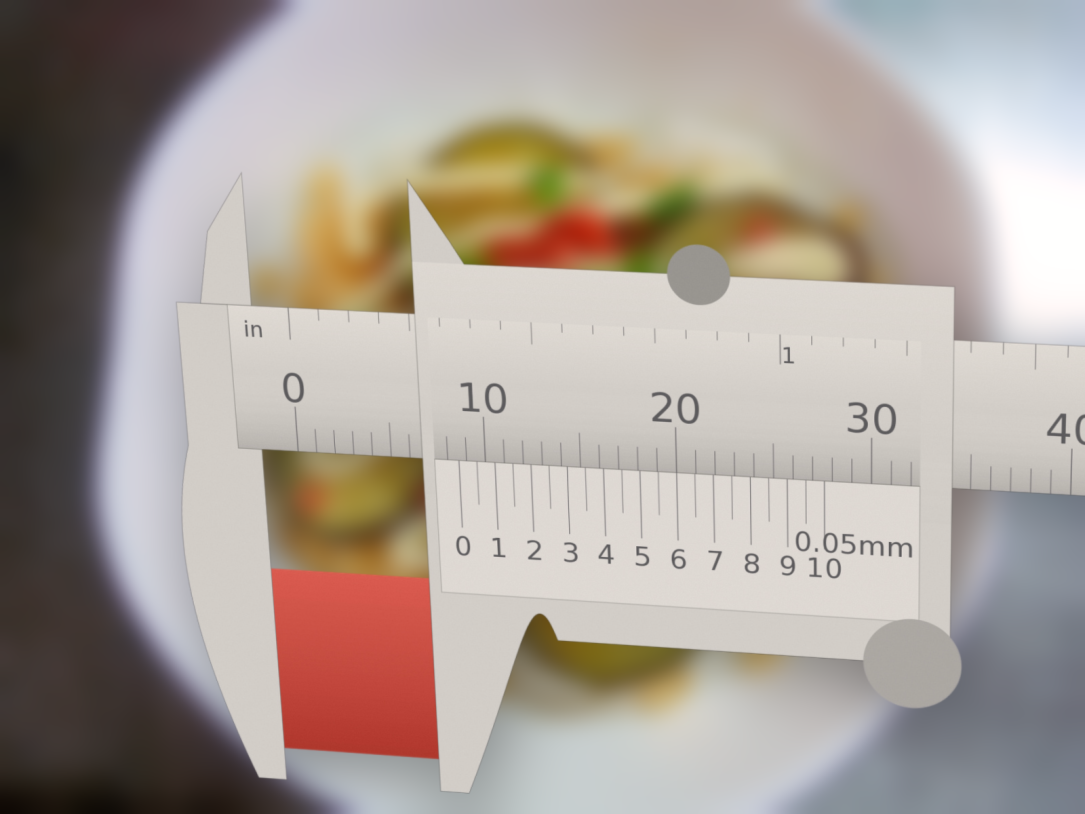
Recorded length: mm 8.6
